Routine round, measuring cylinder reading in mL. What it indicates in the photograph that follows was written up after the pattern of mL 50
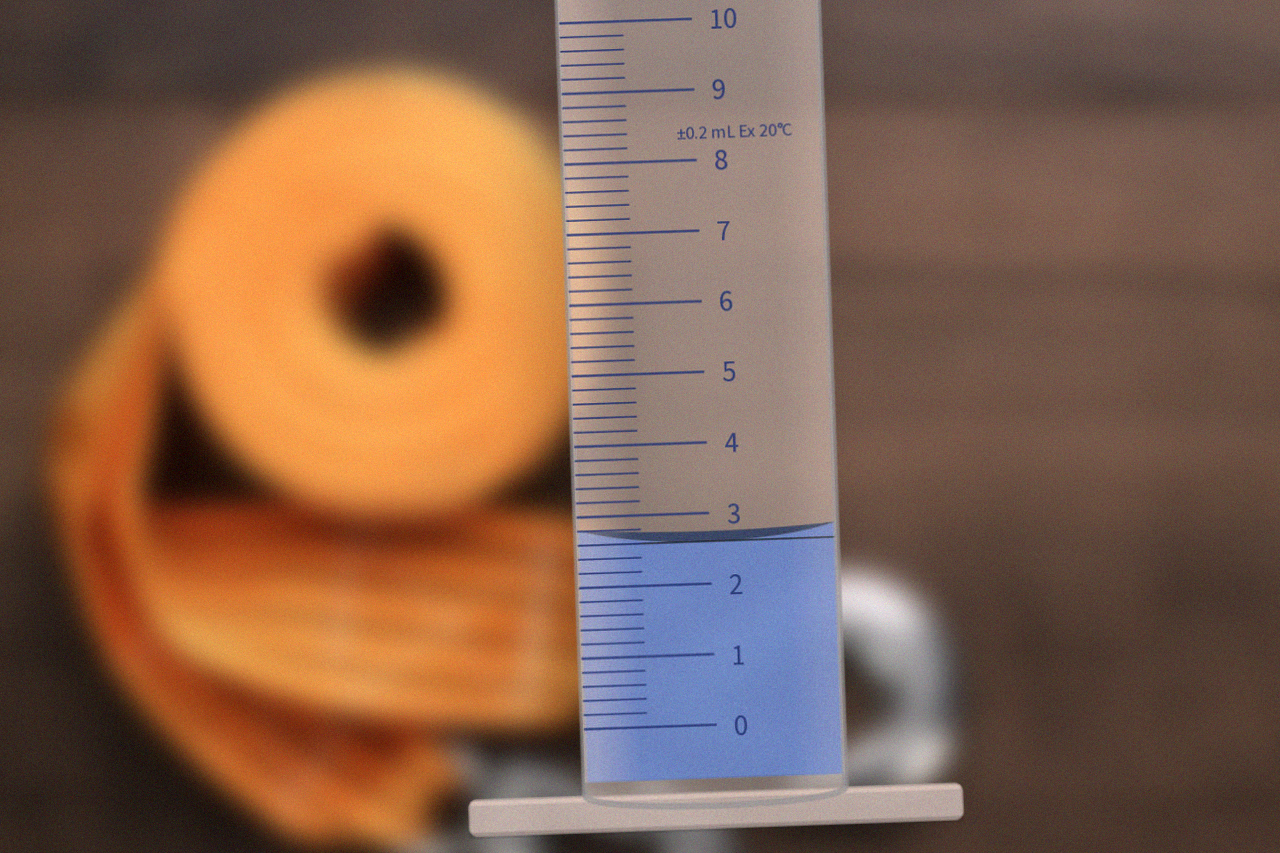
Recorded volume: mL 2.6
